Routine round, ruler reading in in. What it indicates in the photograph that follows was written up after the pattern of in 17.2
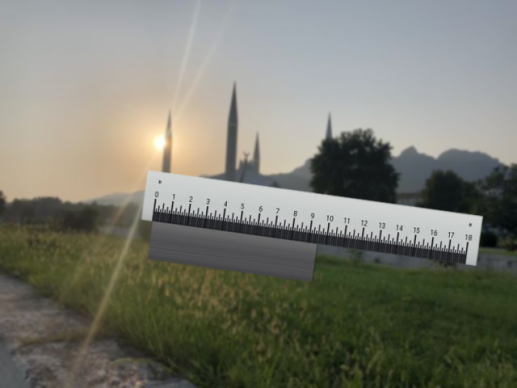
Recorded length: in 9.5
